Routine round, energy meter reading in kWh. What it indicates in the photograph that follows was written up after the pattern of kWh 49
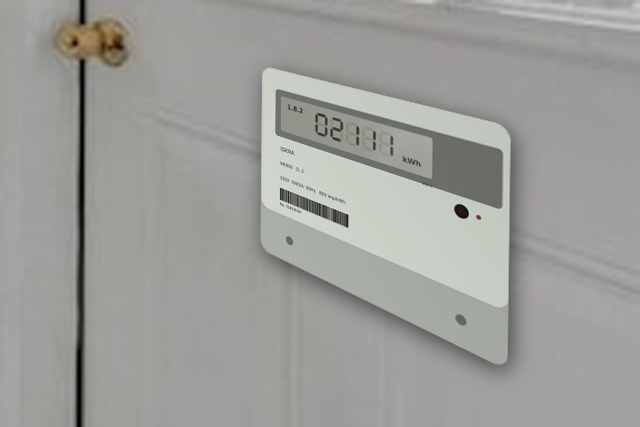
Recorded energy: kWh 2111
